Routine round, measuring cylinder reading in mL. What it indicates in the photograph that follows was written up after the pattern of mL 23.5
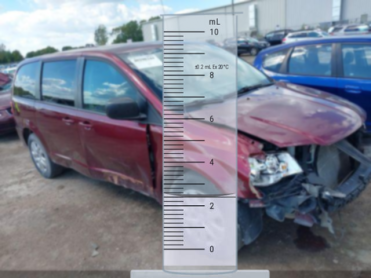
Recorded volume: mL 2.4
